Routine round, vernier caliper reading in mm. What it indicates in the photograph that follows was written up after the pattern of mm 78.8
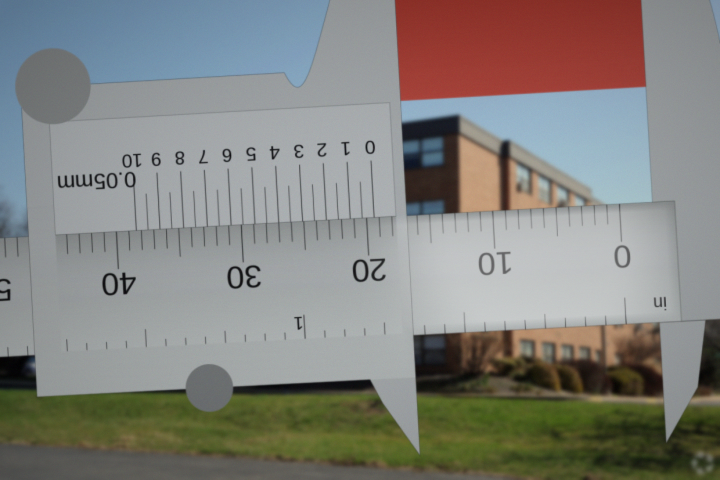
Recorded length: mm 19.4
